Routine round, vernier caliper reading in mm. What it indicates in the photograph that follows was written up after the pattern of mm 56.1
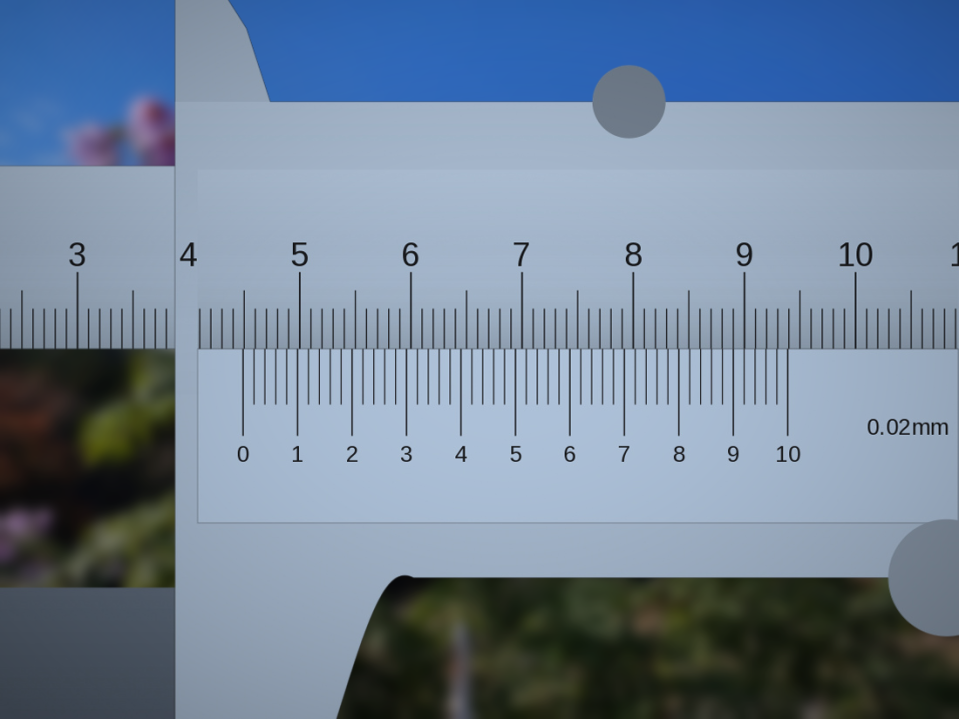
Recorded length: mm 44.9
